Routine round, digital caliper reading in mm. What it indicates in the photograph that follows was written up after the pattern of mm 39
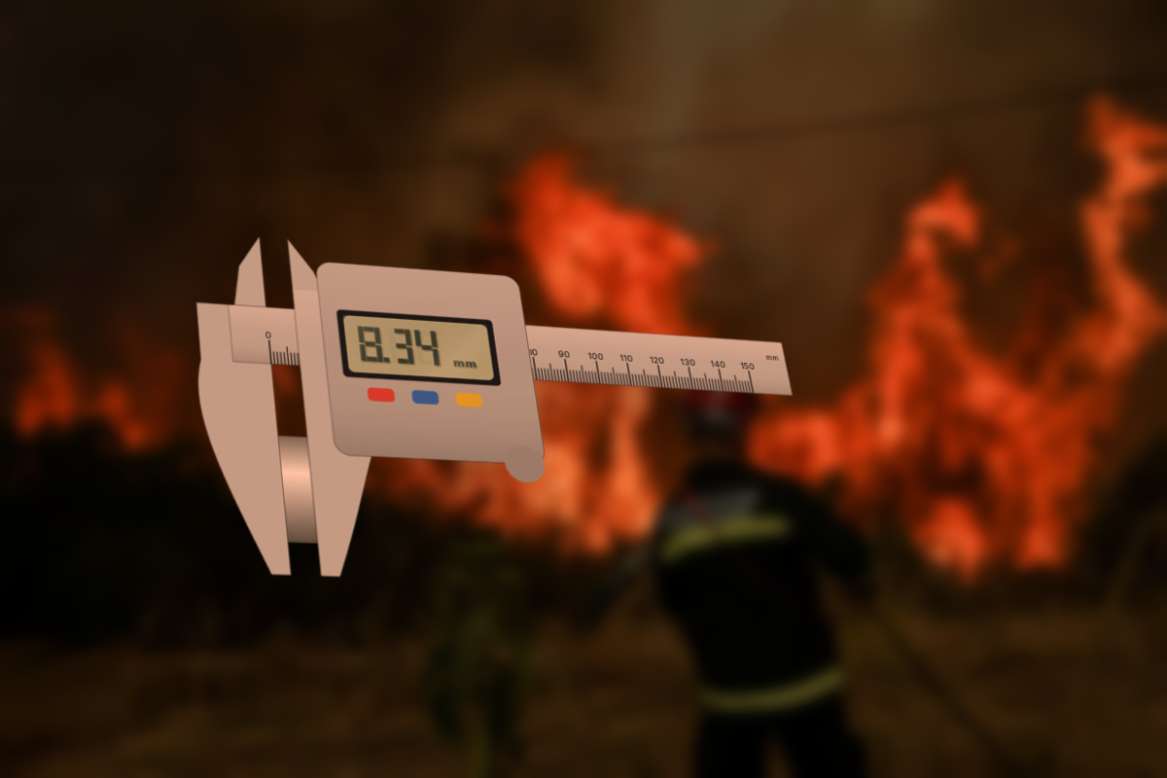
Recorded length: mm 8.34
